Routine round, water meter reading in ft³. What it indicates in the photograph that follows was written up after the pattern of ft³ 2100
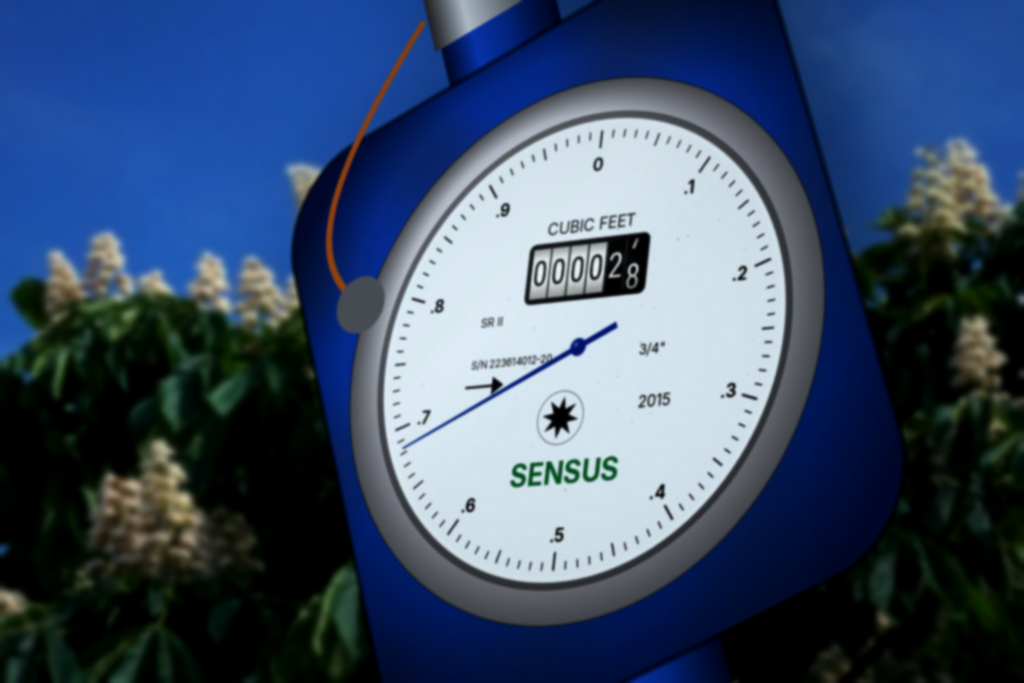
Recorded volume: ft³ 27.68
